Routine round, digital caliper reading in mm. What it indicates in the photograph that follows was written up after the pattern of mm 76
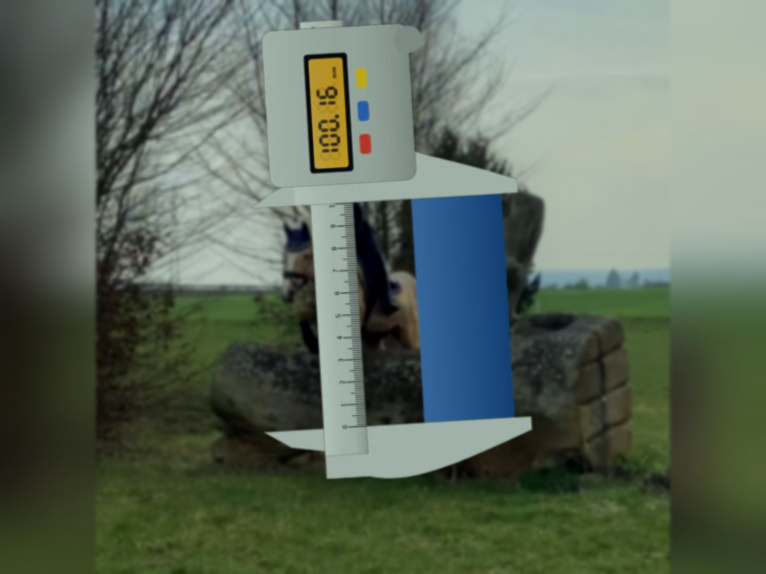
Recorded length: mm 100.16
